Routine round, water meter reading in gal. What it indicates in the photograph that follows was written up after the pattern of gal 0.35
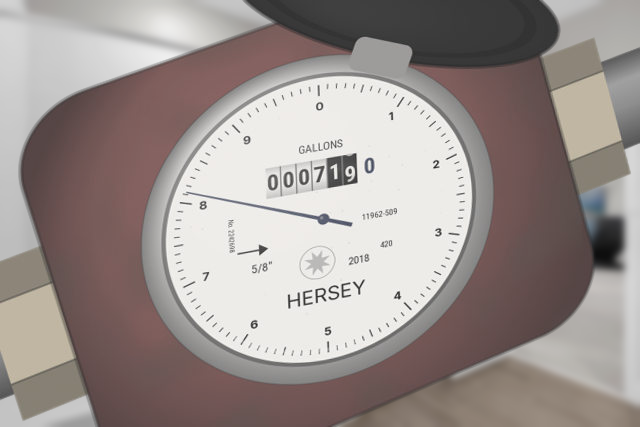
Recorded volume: gal 7188.1
